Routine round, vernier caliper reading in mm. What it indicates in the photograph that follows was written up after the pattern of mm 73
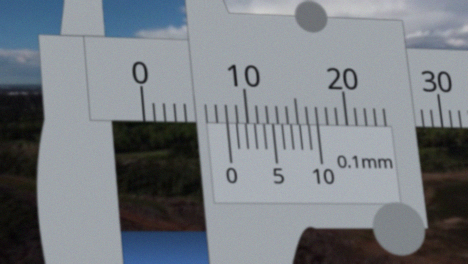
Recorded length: mm 8.0
